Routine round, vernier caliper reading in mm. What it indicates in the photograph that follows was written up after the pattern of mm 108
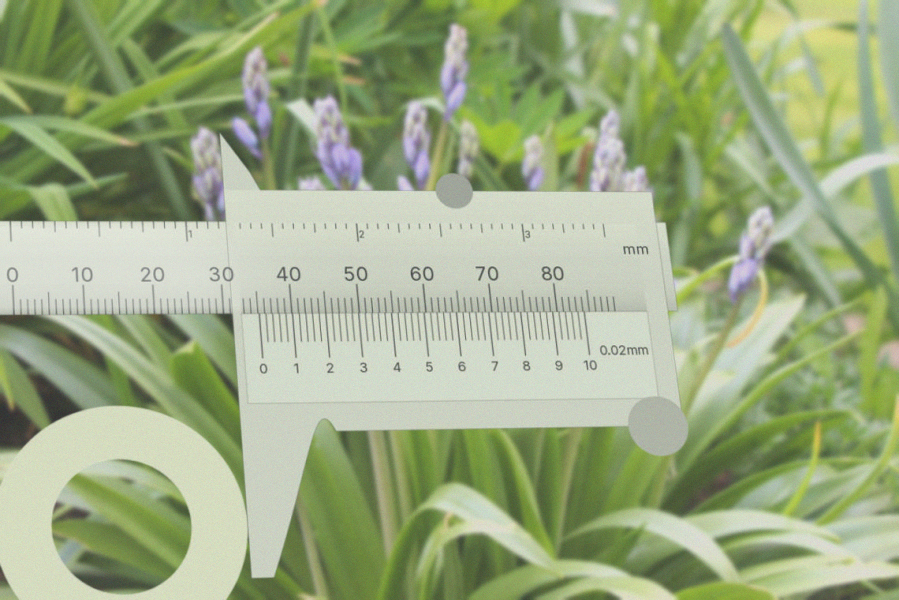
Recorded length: mm 35.2
